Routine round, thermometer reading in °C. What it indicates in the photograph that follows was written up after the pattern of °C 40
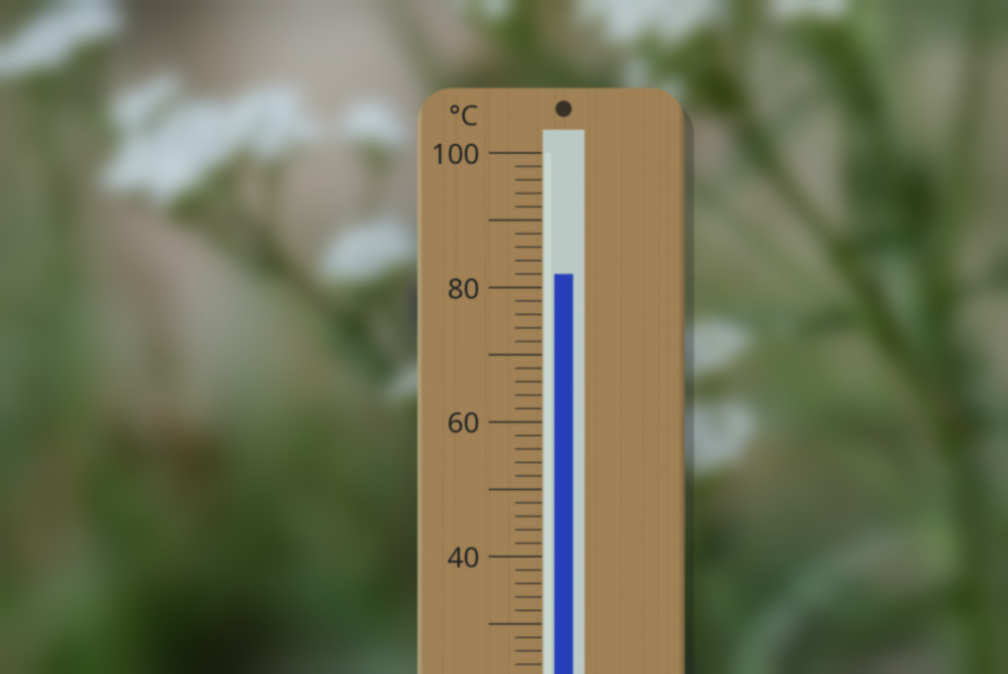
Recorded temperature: °C 82
